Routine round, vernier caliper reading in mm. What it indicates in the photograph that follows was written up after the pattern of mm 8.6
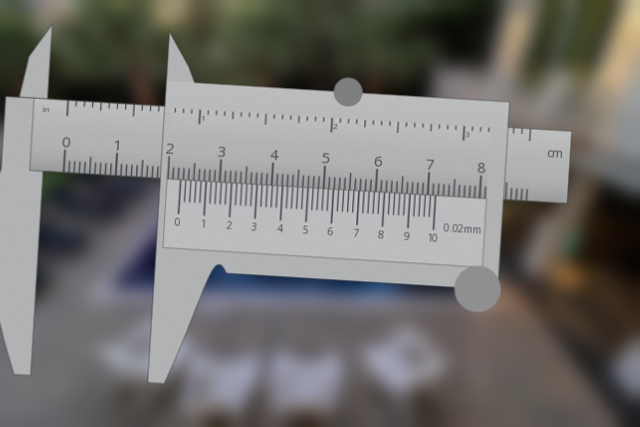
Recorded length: mm 22.5
